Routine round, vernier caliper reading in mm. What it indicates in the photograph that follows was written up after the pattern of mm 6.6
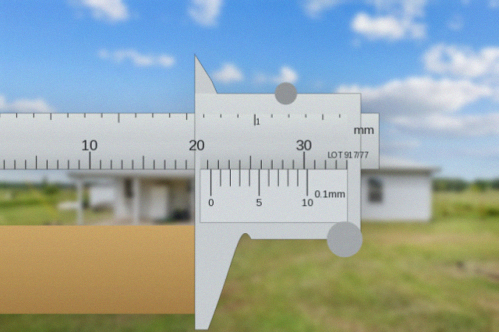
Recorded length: mm 21.3
